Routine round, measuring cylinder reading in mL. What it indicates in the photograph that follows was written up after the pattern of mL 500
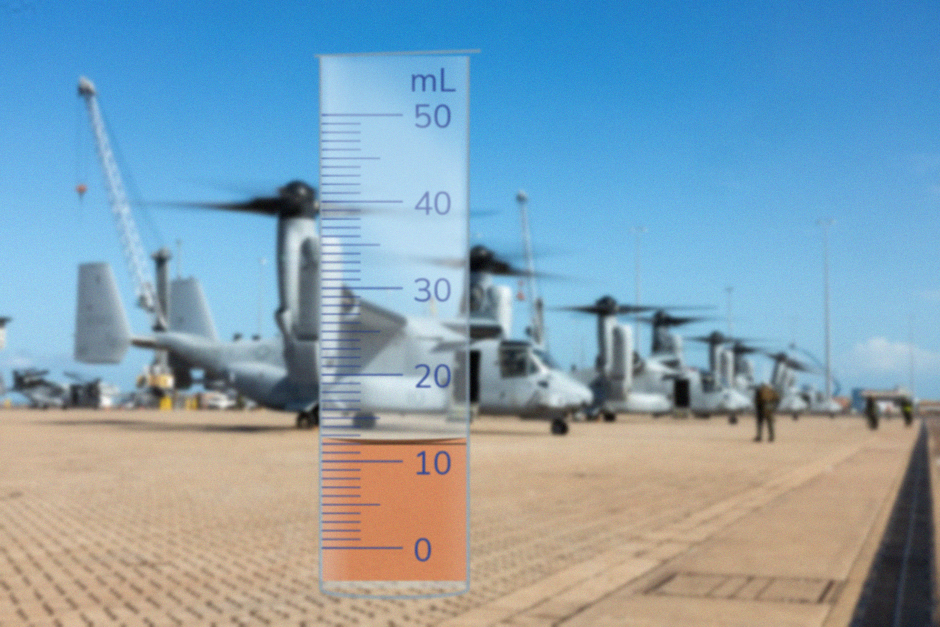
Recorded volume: mL 12
